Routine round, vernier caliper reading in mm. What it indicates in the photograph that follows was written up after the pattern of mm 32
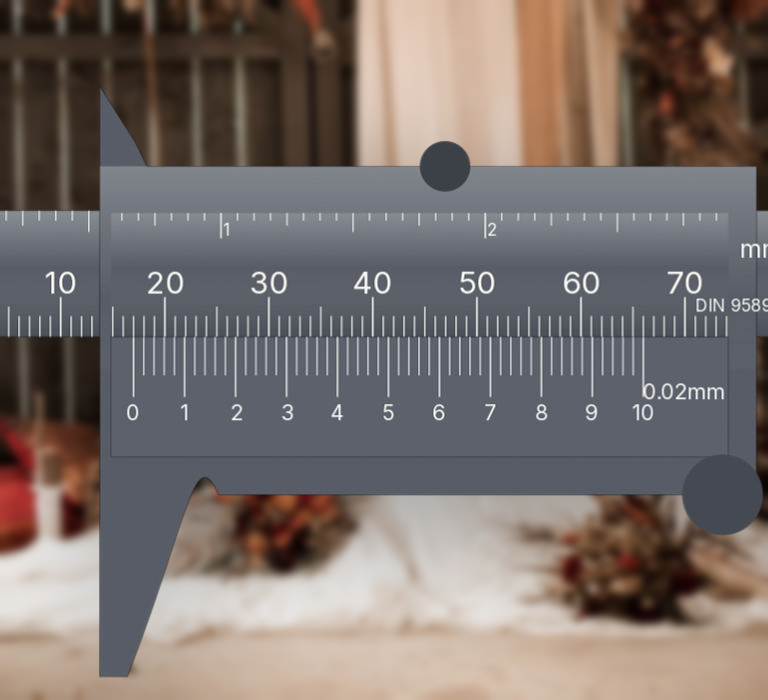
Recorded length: mm 17.0
